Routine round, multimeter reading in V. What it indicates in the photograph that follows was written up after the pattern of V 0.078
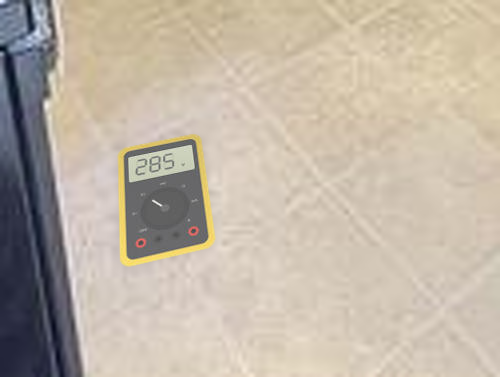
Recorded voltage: V 285
